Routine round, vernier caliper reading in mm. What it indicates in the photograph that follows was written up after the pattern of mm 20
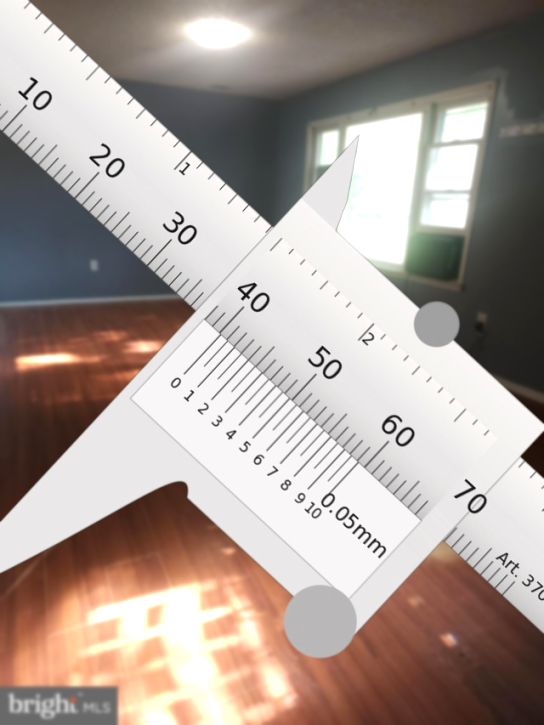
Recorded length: mm 40.2
